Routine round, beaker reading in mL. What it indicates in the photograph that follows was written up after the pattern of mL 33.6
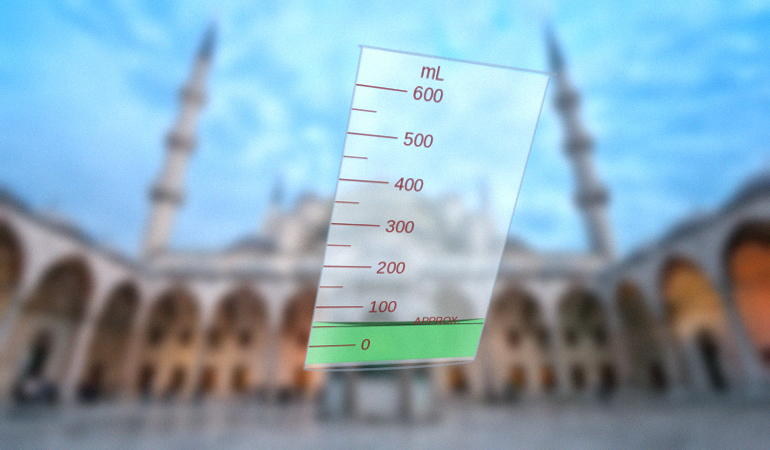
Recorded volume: mL 50
